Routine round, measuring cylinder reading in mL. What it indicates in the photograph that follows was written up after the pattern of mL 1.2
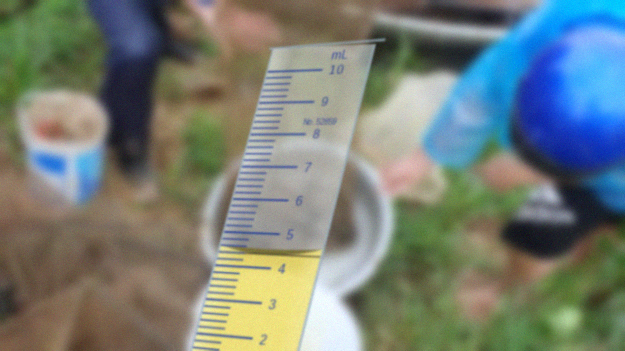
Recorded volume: mL 4.4
